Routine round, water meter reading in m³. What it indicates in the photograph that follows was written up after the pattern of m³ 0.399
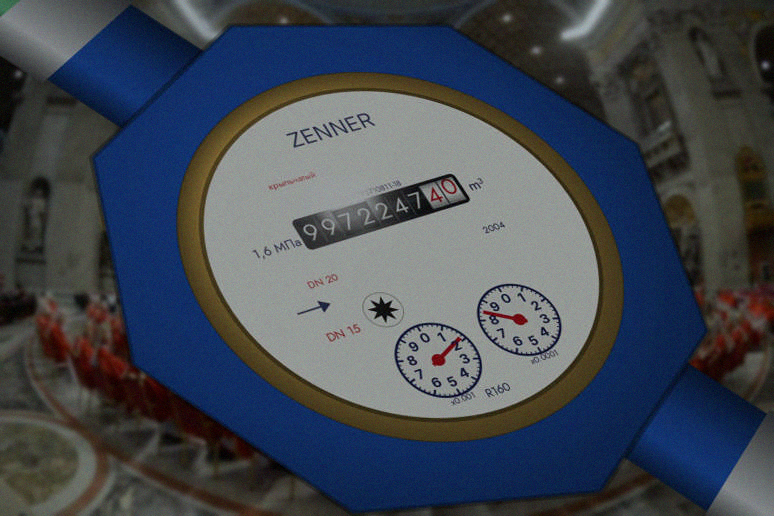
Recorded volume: m³ 9972247.4018
